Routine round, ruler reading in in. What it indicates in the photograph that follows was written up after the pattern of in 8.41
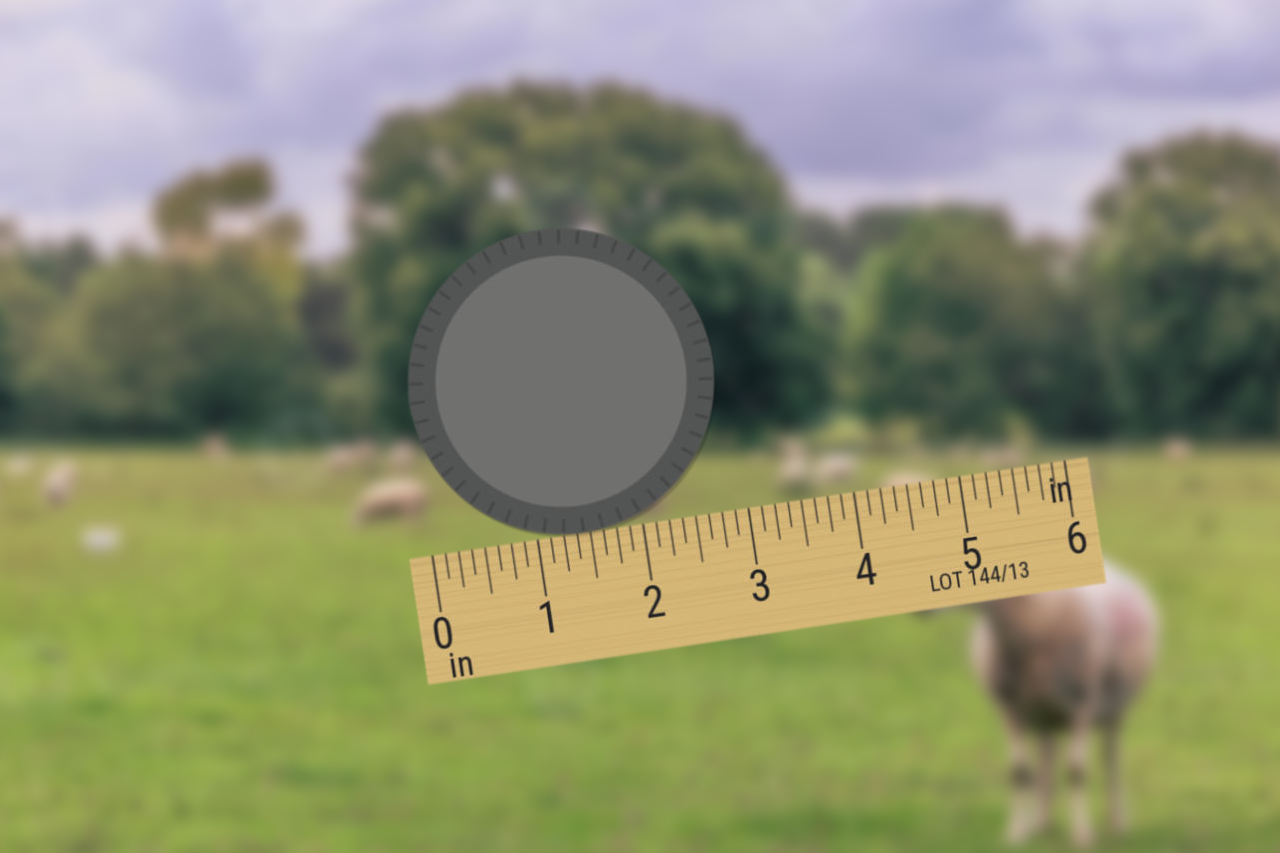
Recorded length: in 2.875
